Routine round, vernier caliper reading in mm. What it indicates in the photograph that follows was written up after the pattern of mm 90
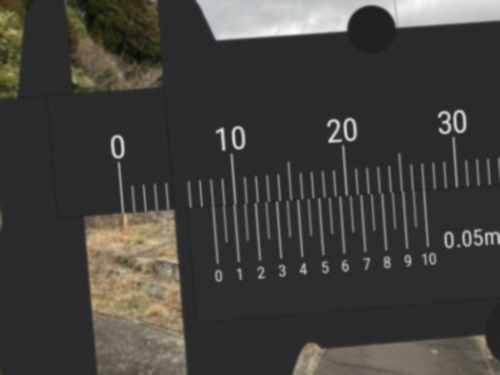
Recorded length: mm 8.0
